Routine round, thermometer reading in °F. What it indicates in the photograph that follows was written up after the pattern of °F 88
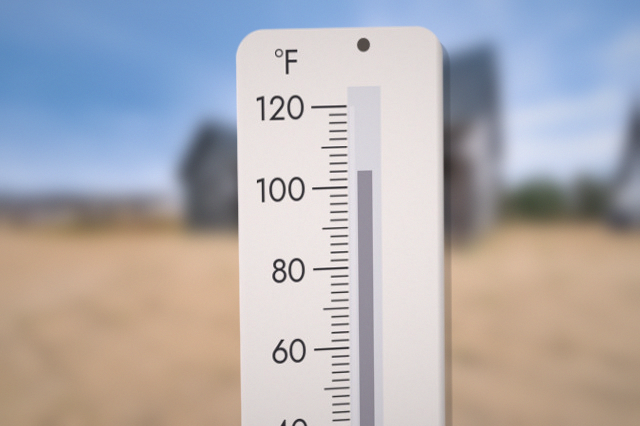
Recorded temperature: °F 104
